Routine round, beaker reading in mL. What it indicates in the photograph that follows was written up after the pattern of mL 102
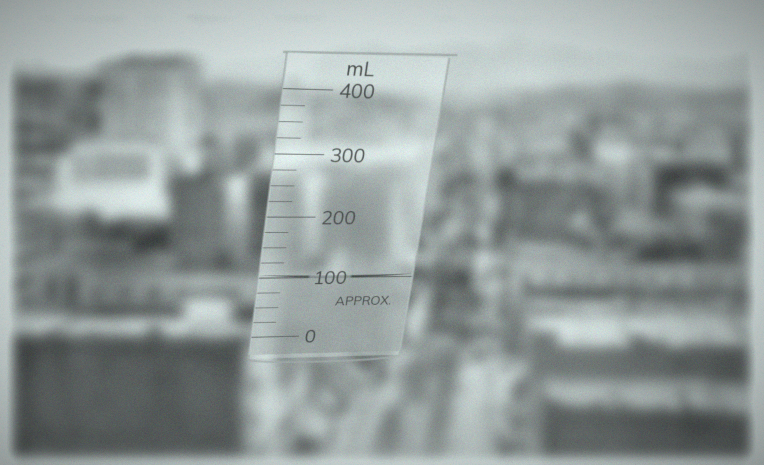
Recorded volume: mL 100
